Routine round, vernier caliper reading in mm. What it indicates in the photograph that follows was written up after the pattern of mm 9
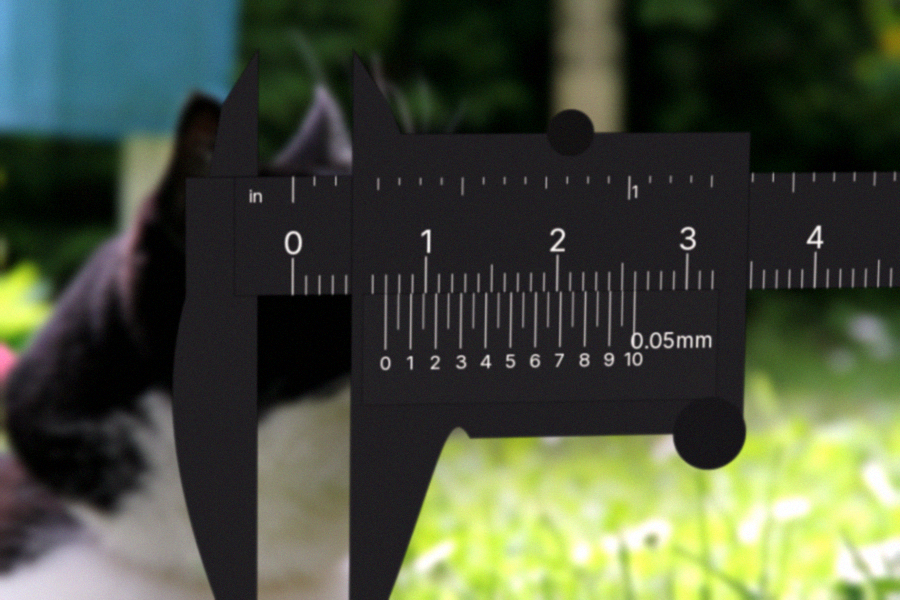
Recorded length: mm 7.0
